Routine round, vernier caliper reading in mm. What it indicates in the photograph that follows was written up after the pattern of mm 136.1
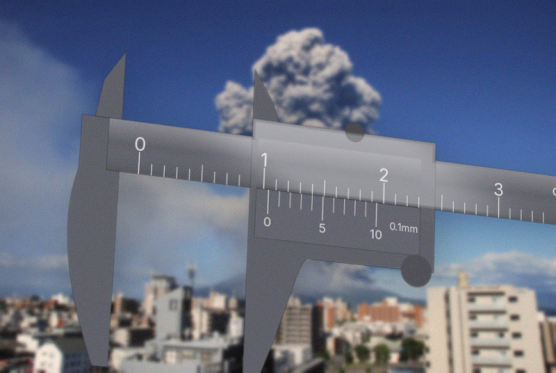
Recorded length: mm 10.4
